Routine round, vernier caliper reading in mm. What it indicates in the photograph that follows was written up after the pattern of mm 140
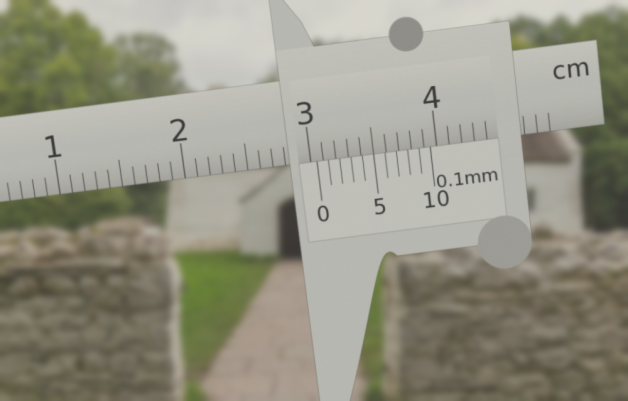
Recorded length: mm 30.5
